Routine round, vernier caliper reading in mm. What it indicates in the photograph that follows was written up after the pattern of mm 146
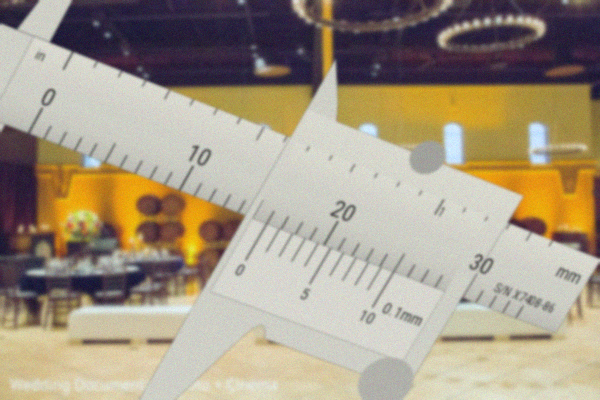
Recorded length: mm 16.0
